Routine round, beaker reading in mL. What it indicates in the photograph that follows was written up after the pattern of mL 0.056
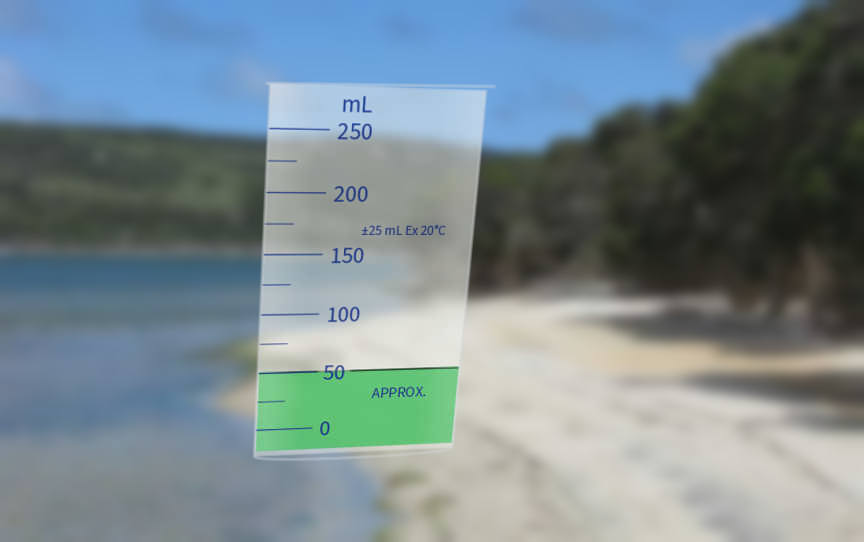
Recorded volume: mL 50
